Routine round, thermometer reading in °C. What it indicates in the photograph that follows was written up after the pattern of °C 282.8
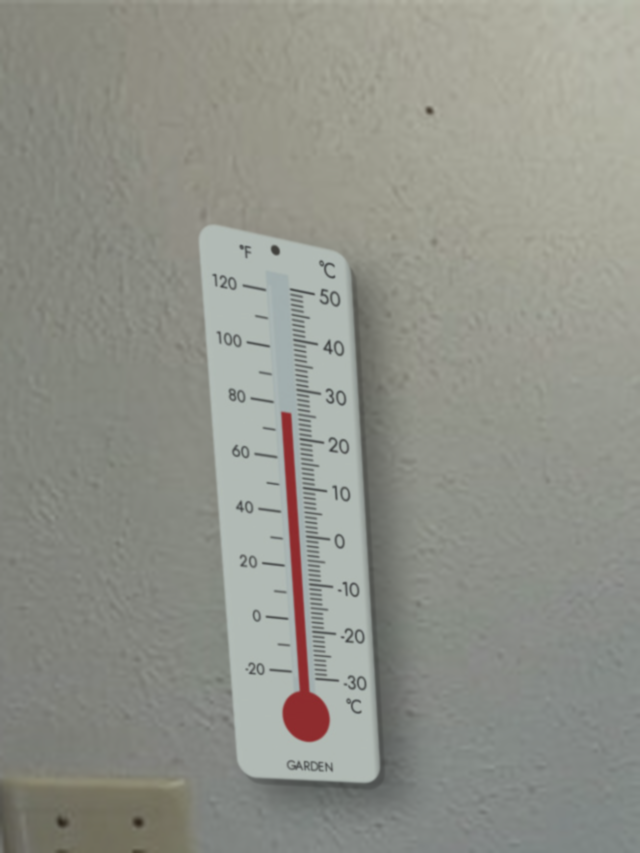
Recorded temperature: °C 25
